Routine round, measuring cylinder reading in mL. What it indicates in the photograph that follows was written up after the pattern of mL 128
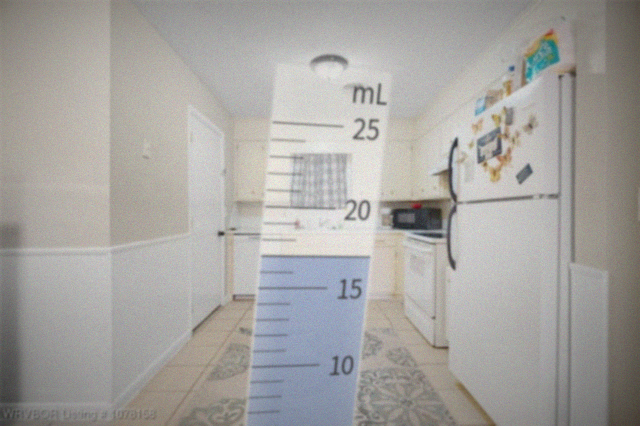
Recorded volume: mL 17
